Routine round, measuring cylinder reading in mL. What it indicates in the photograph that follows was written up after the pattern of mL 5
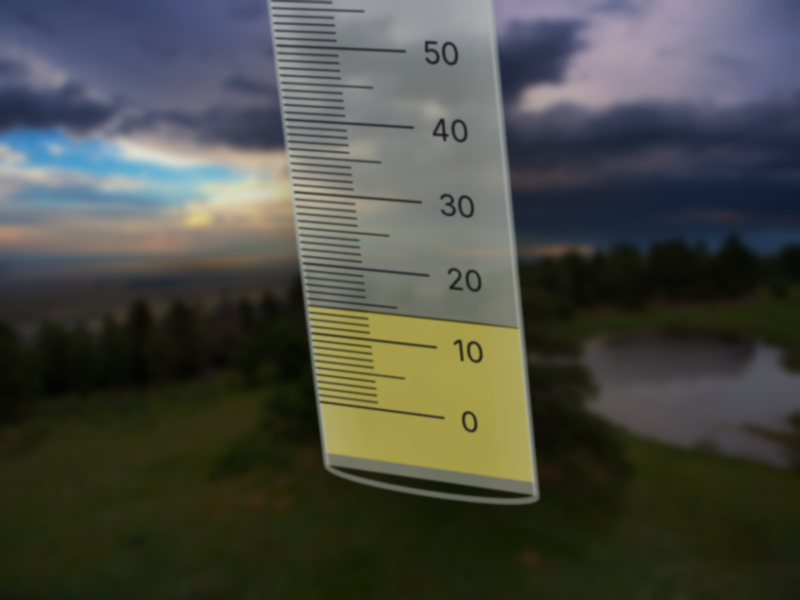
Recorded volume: mL 14
